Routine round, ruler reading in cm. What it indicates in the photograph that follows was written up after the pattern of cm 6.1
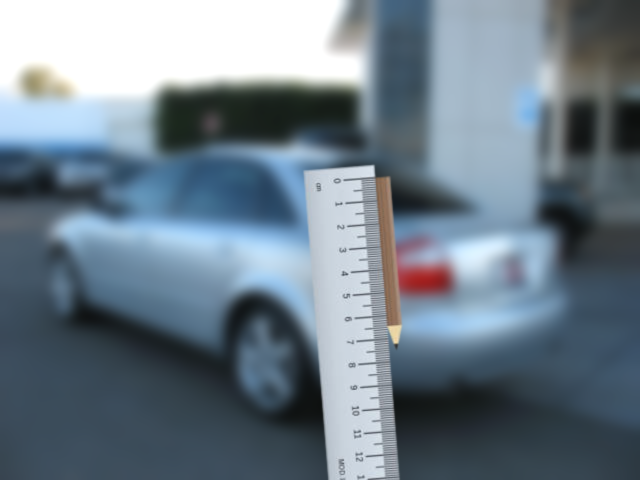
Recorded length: cm 7.5
